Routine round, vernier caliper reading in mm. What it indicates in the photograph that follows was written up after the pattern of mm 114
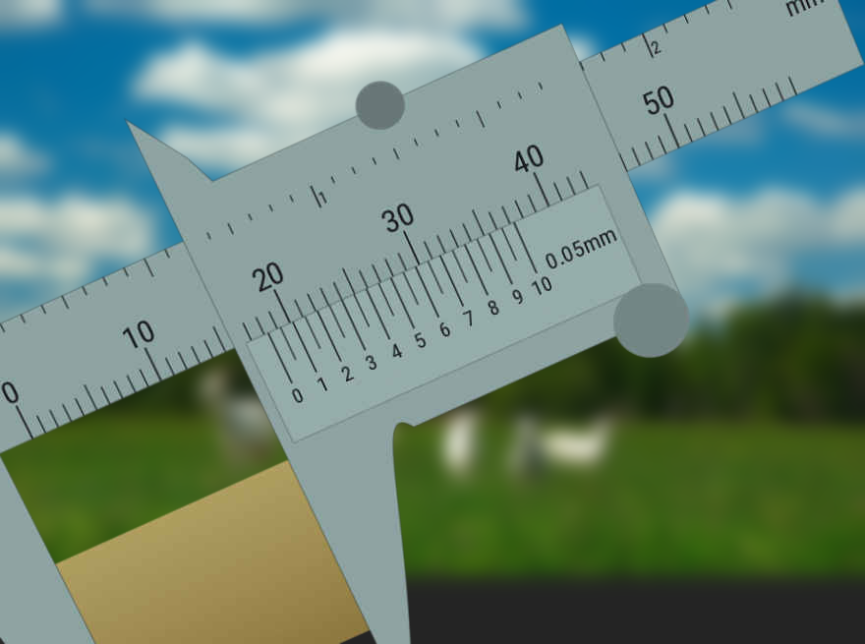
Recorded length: mm 18.3
